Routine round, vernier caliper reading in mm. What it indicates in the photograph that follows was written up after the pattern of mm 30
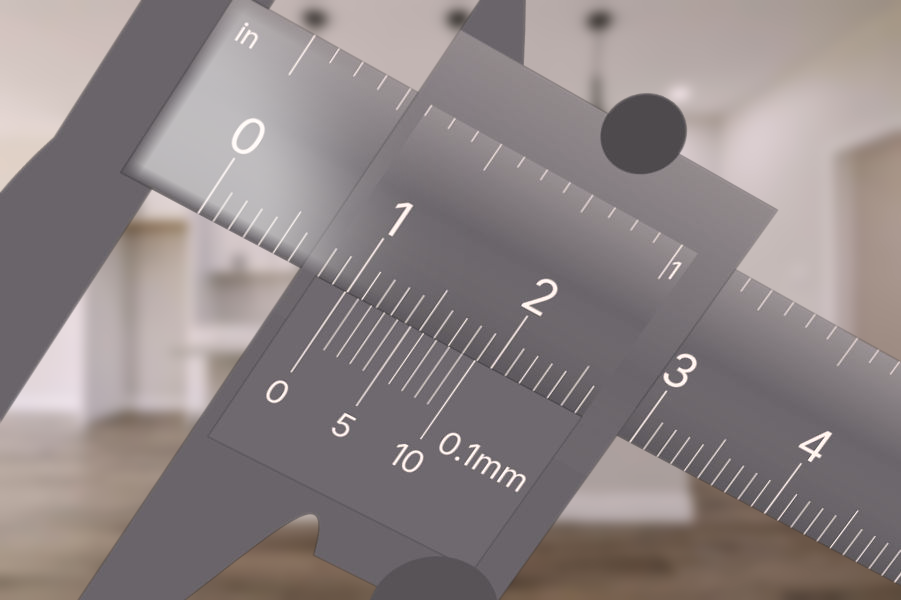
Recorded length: mm 9.9
